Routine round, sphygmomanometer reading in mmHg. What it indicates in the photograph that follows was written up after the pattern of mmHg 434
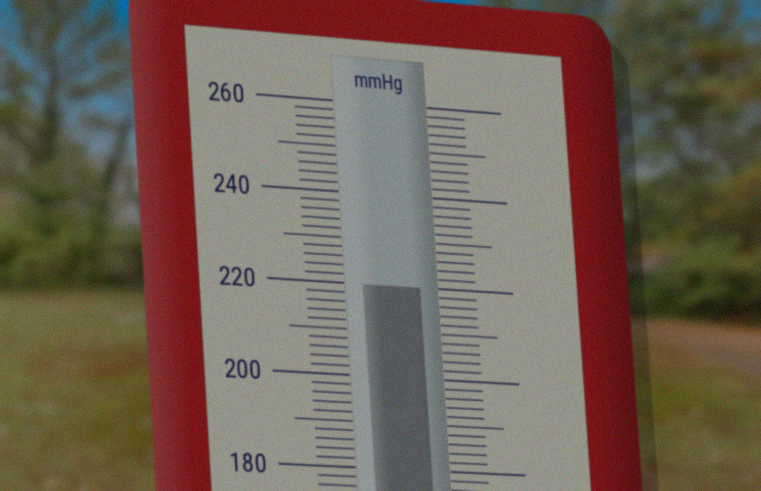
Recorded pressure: mmHg 220
